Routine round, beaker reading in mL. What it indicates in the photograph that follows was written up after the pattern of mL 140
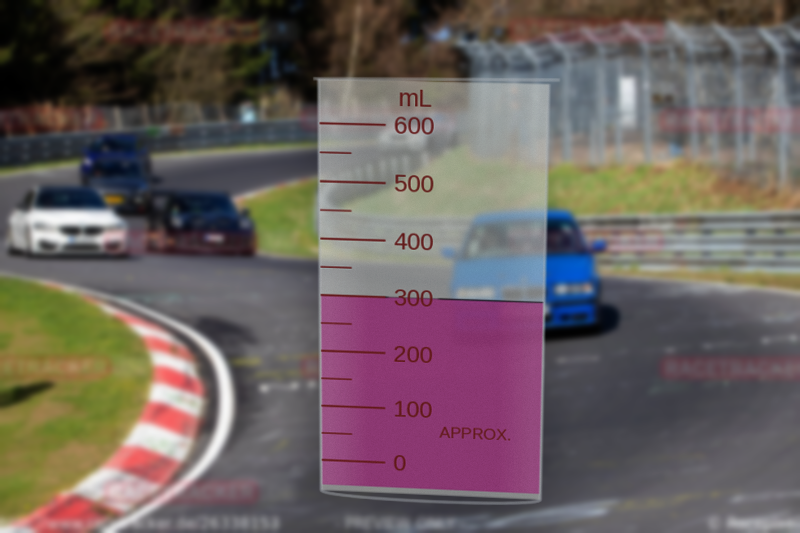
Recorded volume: mL 300
